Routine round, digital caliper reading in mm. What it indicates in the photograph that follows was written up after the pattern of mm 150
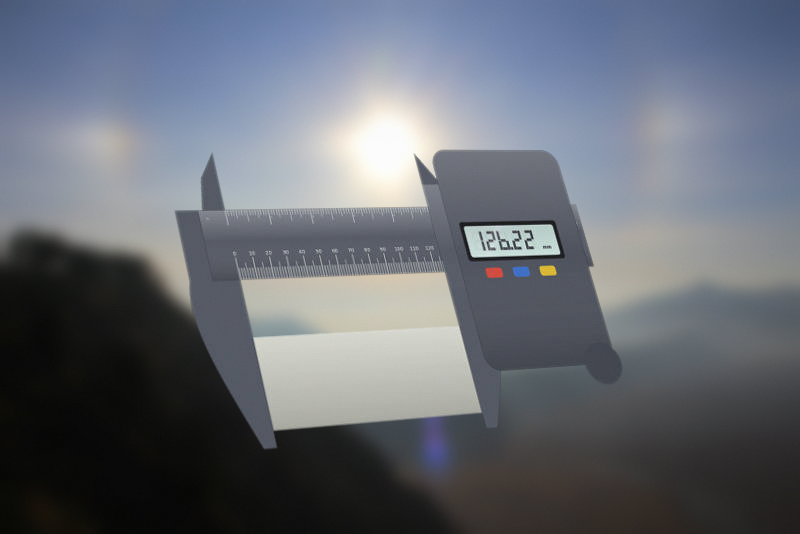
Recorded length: mm 126.22
